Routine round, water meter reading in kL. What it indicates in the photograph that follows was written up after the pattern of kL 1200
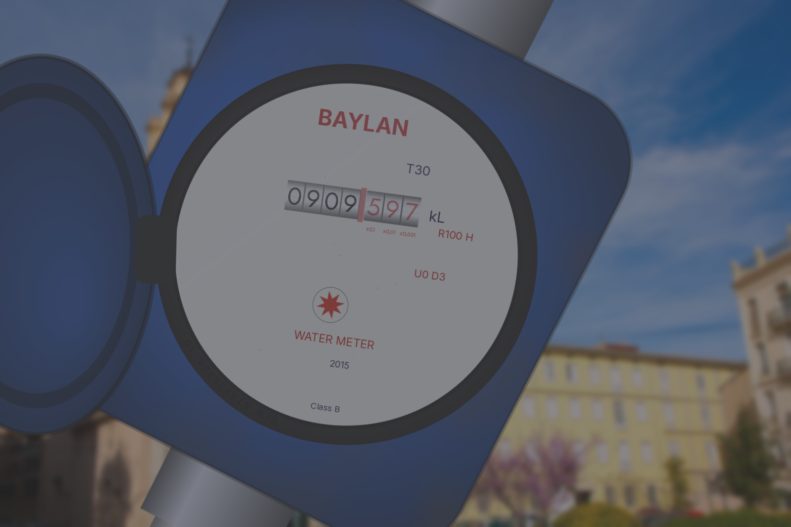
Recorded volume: kL 909.597
